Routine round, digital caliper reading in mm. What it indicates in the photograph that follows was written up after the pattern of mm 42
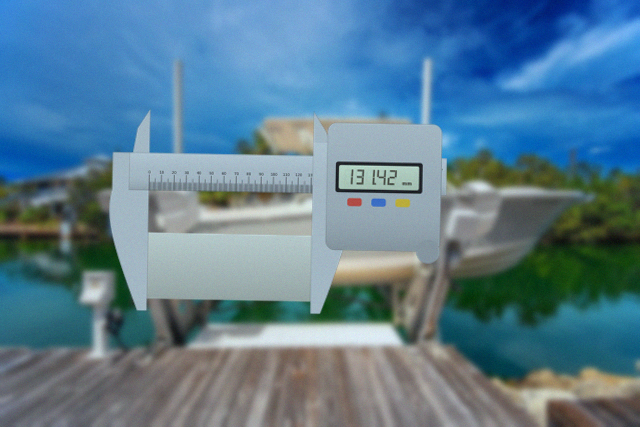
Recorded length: mm 131.42
